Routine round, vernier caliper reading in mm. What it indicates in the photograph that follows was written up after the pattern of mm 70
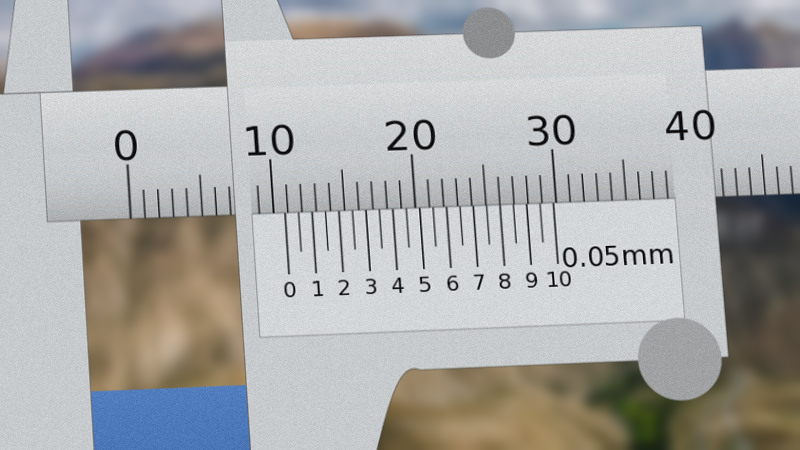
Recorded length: mm 10.8
